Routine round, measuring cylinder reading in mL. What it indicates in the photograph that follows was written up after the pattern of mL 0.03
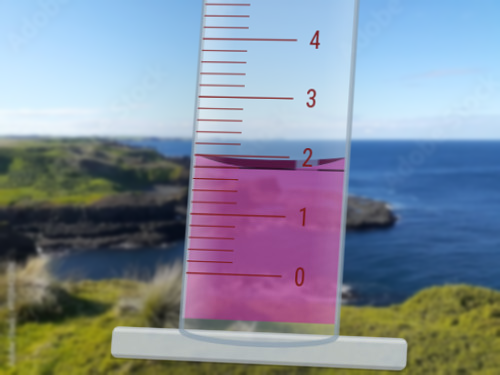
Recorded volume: mL 1.8
